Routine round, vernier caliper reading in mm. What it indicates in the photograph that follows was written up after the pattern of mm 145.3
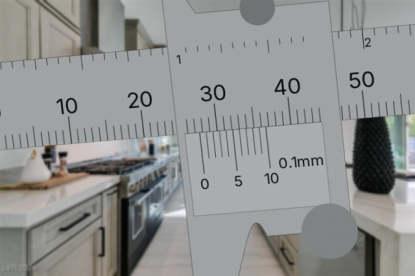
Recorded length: mm 27.6
